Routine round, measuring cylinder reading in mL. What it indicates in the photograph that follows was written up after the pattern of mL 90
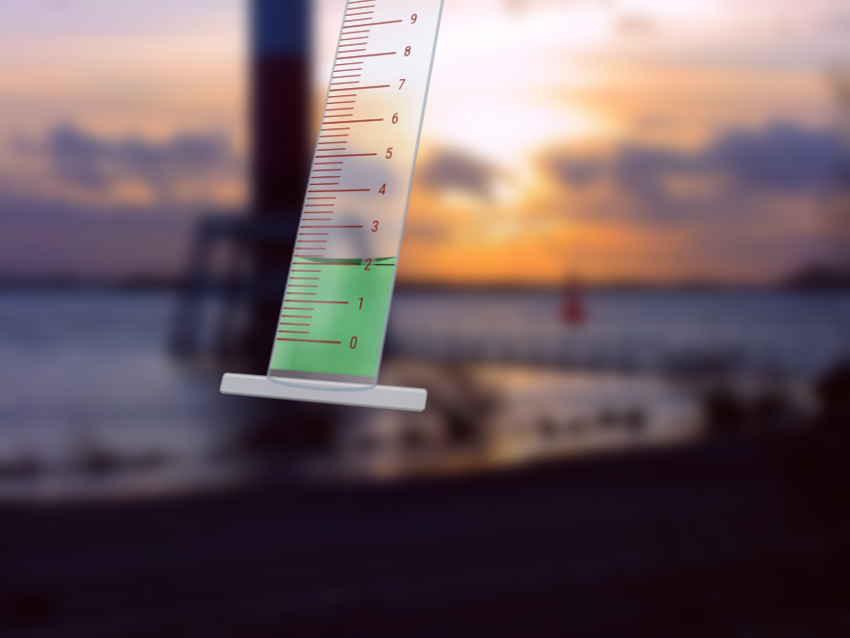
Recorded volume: mL 2
